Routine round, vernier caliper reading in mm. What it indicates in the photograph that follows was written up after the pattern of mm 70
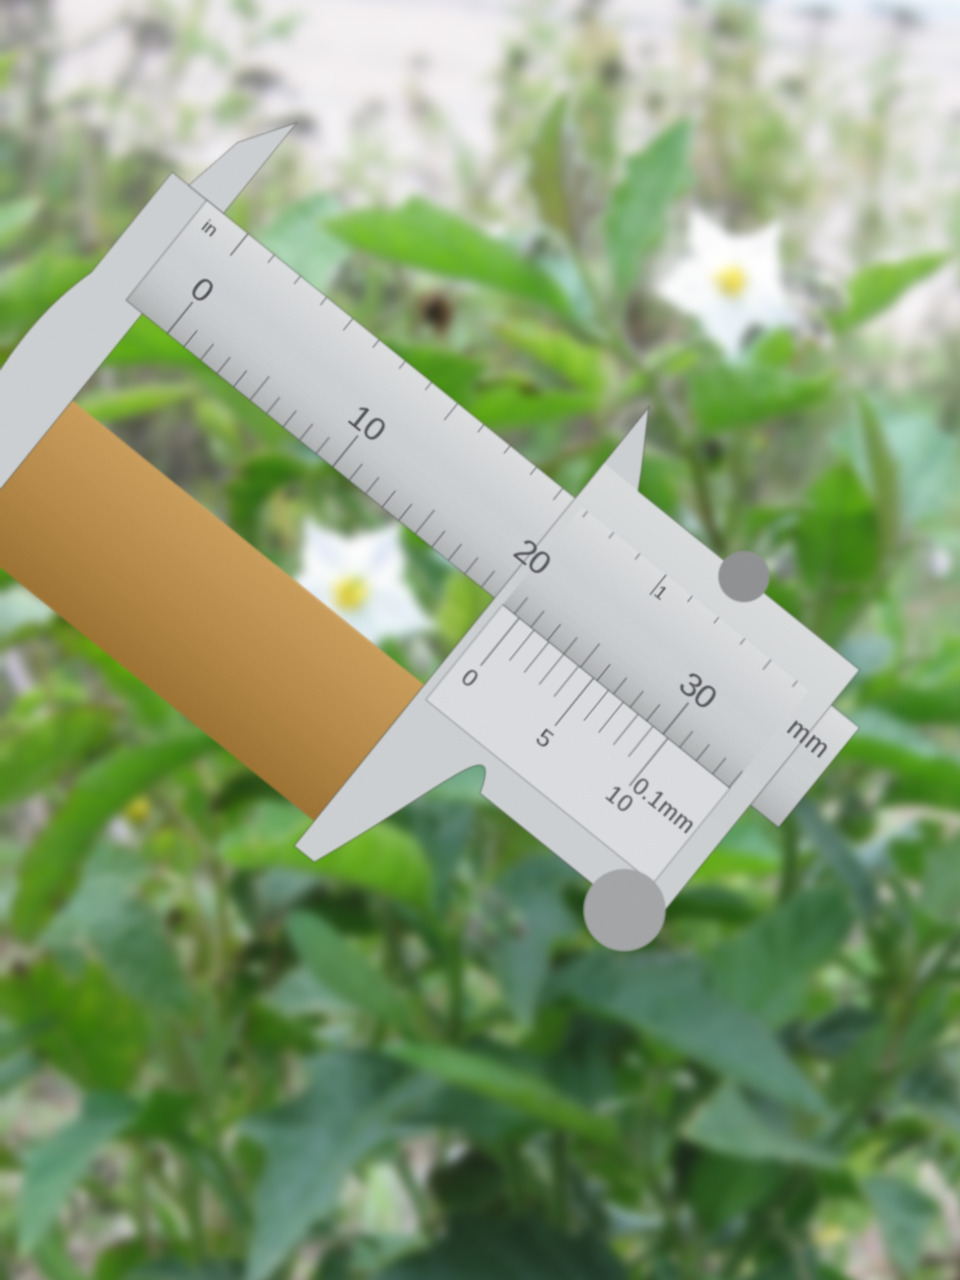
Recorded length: mm 21.3
